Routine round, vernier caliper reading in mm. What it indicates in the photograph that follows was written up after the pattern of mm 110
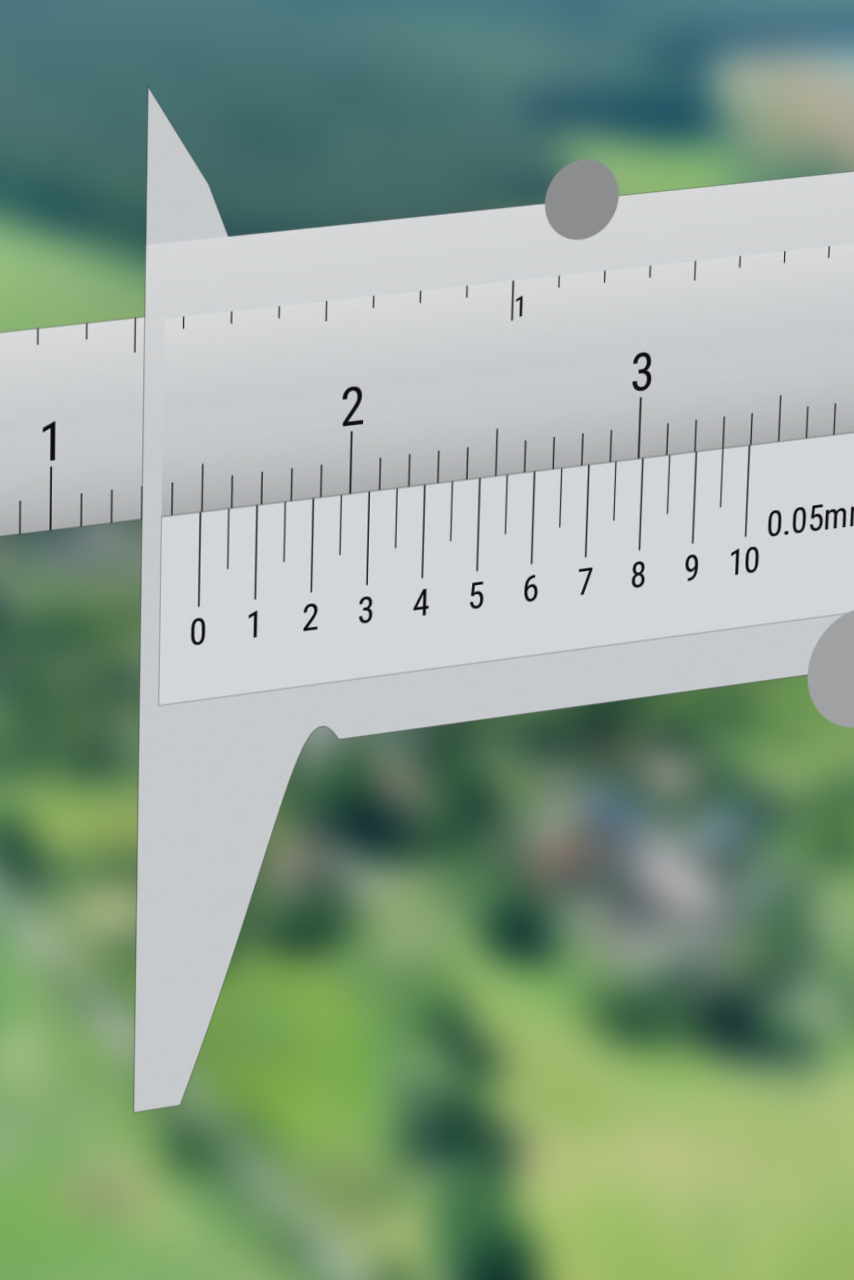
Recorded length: mm 14.95
